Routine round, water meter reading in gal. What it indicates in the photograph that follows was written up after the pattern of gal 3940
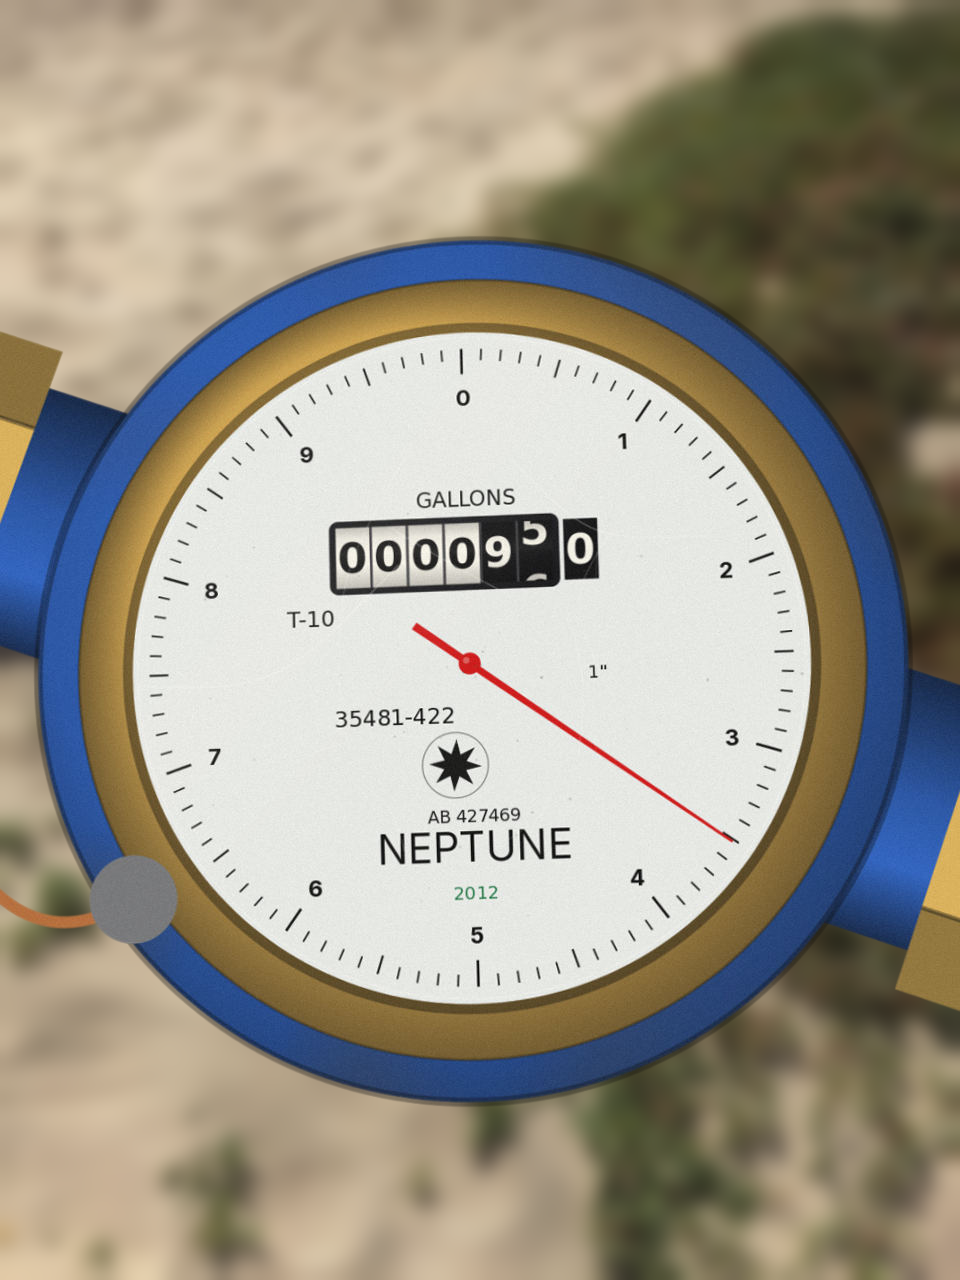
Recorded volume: gal 953.5
